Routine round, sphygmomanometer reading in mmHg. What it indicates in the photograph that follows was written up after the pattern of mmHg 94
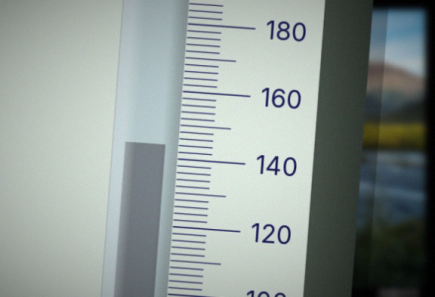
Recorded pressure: mmHg 144
